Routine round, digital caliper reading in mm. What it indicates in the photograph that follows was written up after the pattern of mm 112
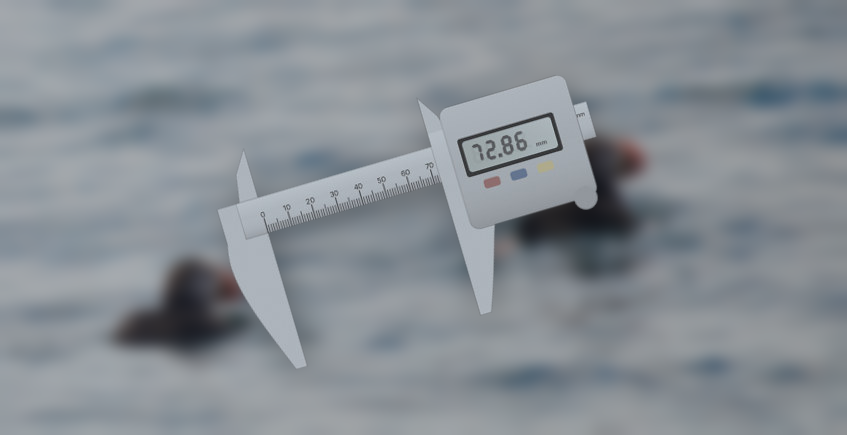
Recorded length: mm 72.86
